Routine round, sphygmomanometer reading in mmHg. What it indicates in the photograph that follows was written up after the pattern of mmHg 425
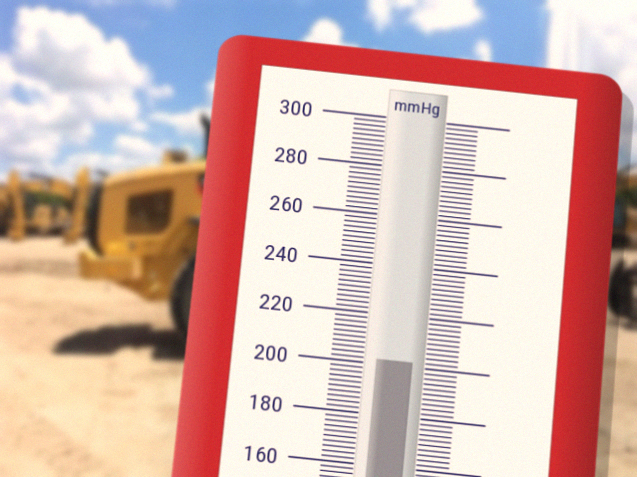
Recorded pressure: mmHg 202
